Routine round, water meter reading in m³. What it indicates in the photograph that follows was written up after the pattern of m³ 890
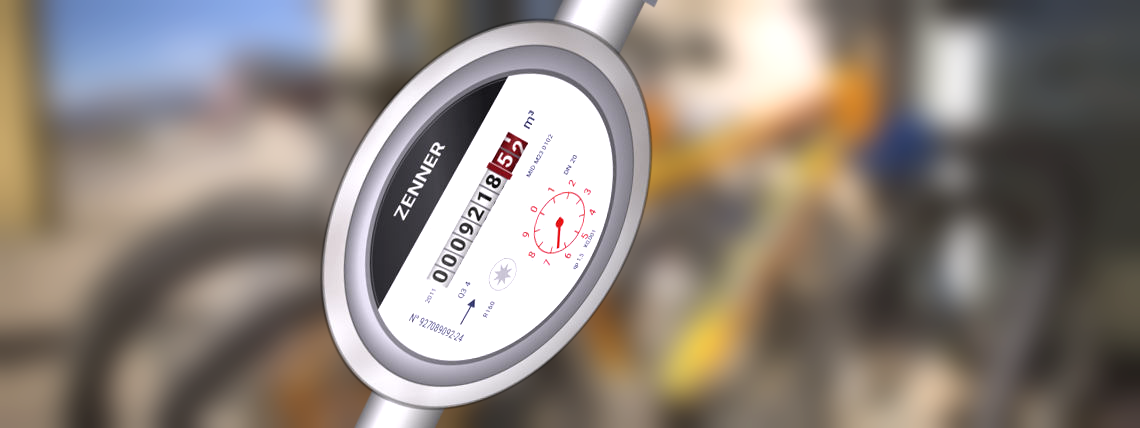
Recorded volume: m³ 9218.516
